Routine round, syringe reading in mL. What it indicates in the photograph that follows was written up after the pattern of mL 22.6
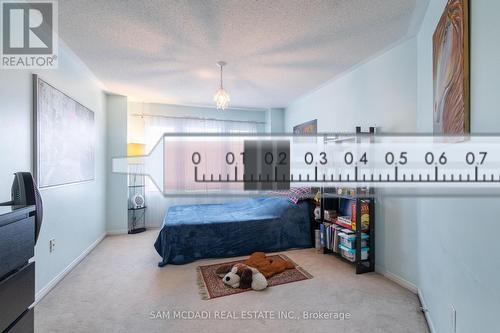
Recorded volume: mL 0.12
